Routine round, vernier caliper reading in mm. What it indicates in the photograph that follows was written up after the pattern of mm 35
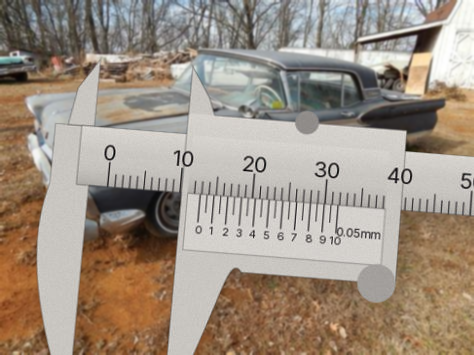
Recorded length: mm 12.8
